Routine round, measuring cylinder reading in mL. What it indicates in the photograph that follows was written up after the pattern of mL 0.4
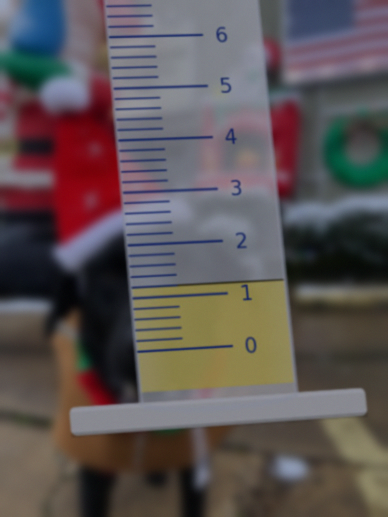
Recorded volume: mL 1.2
